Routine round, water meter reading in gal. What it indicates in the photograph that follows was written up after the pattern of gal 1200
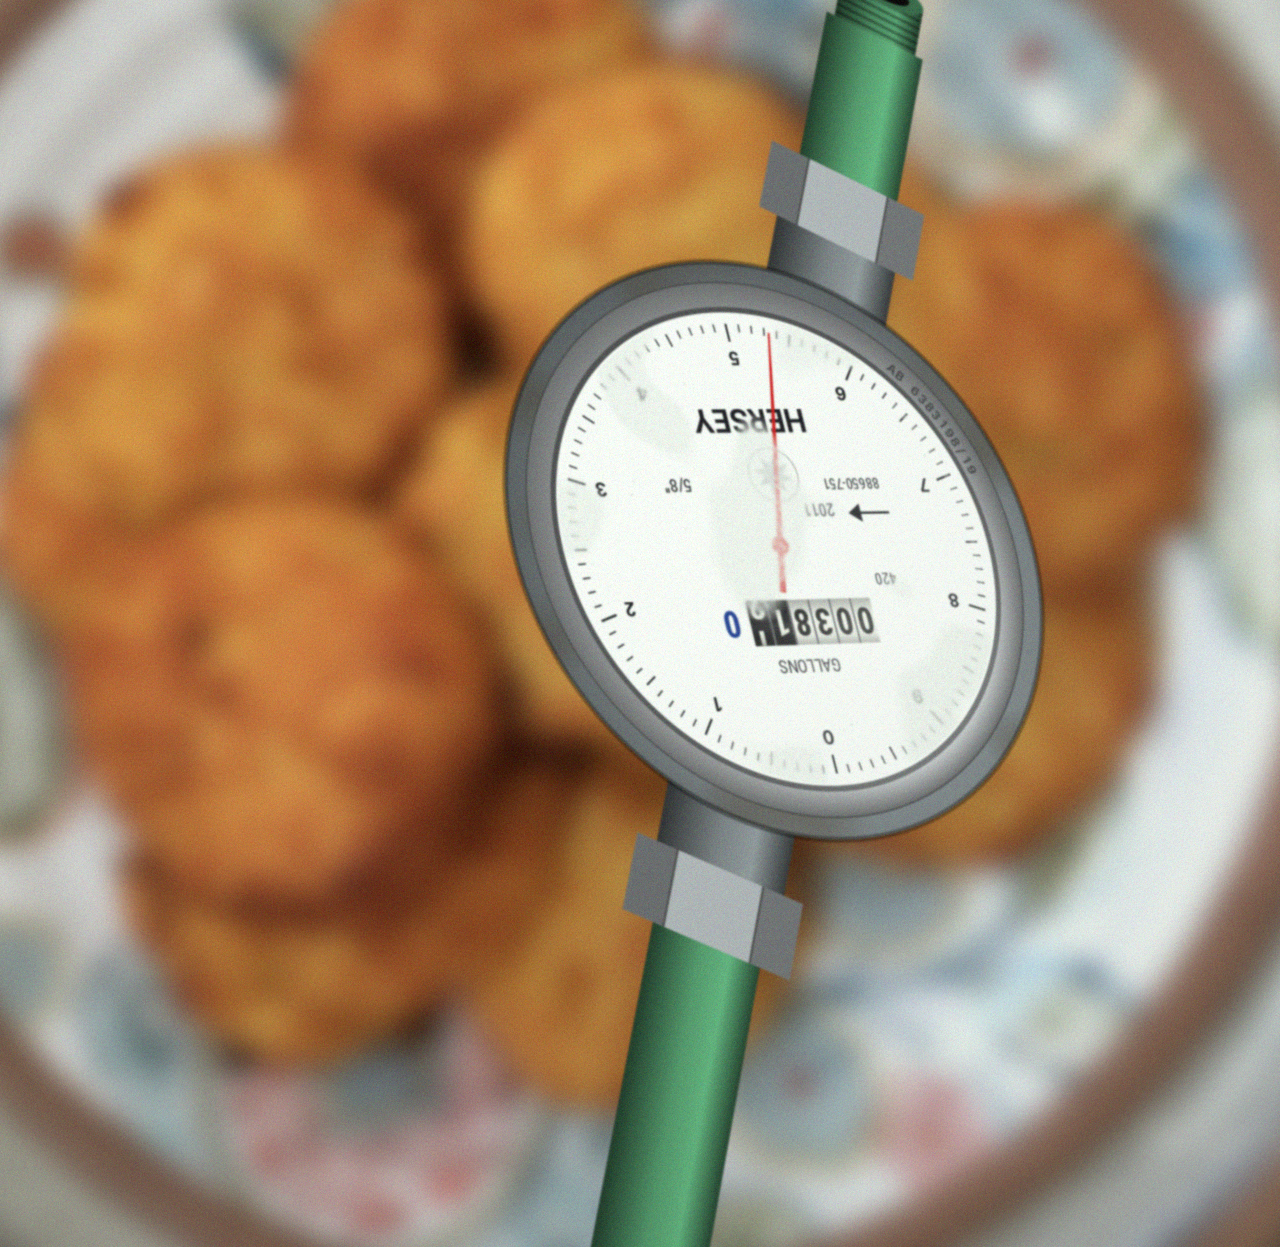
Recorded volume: gal 38115.3
